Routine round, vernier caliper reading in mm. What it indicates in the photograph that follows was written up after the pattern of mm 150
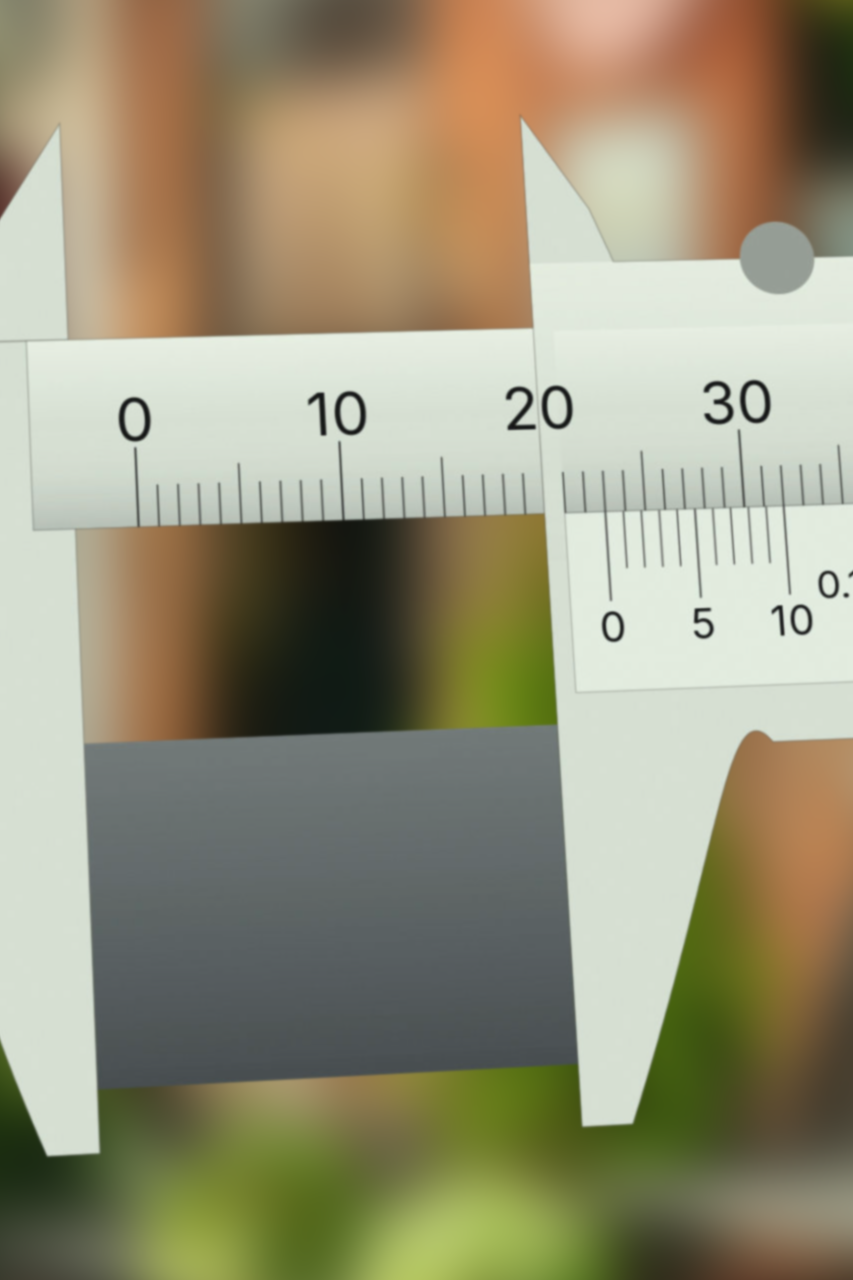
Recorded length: mm 23.0
